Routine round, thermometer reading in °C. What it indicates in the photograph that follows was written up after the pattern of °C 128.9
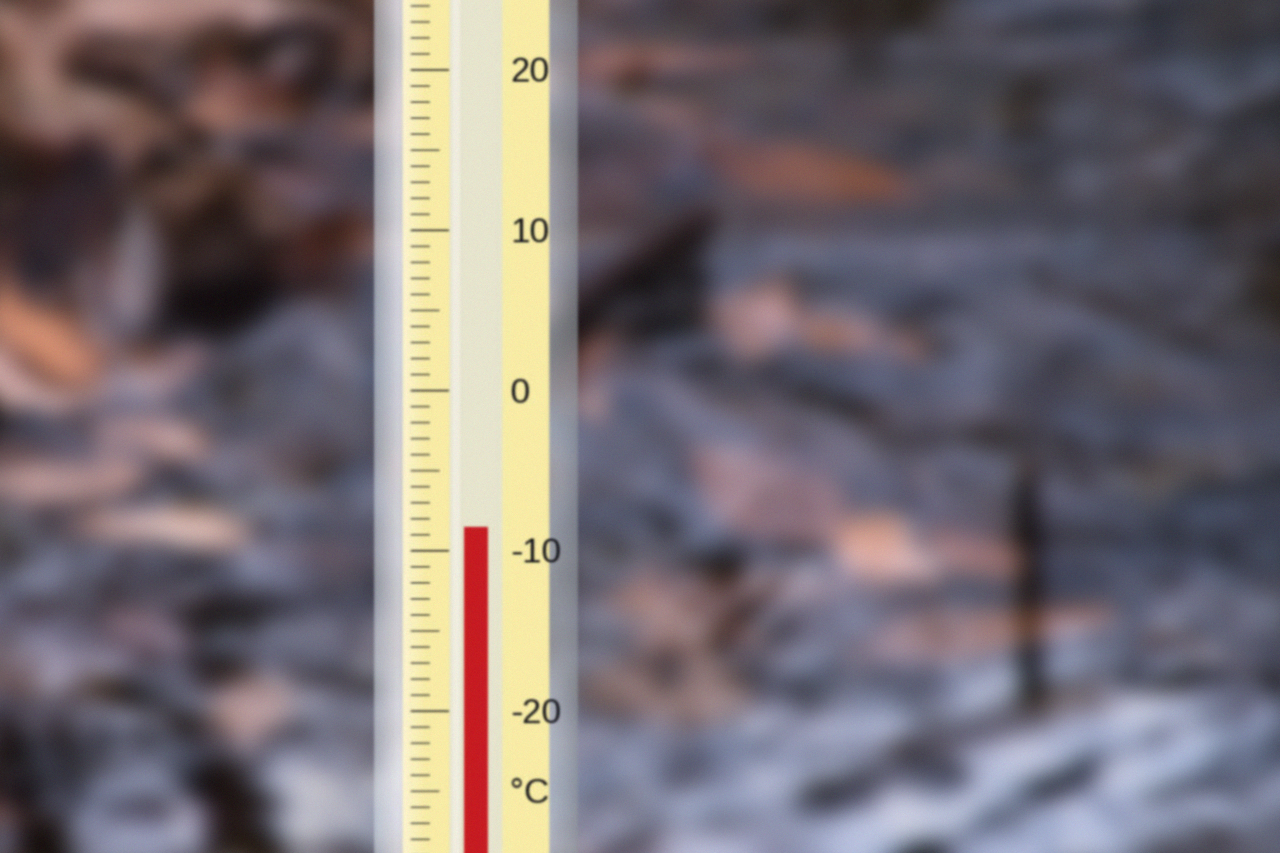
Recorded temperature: °C -8.5
